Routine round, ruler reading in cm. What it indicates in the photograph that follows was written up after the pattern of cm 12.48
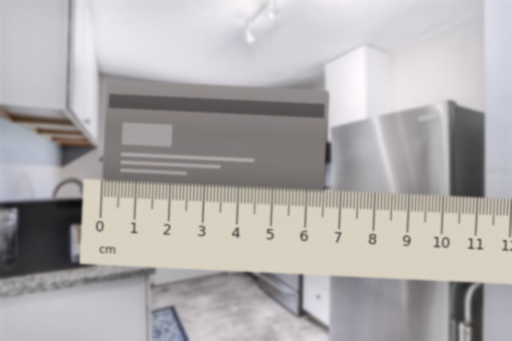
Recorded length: cm 6.5
